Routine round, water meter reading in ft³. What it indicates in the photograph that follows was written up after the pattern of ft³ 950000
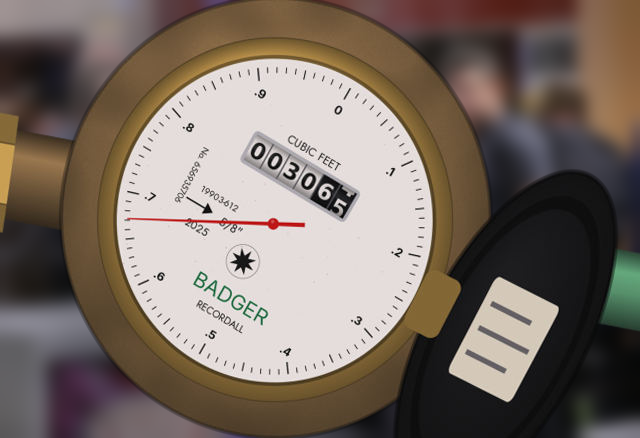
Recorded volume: ft³ 3064.67
